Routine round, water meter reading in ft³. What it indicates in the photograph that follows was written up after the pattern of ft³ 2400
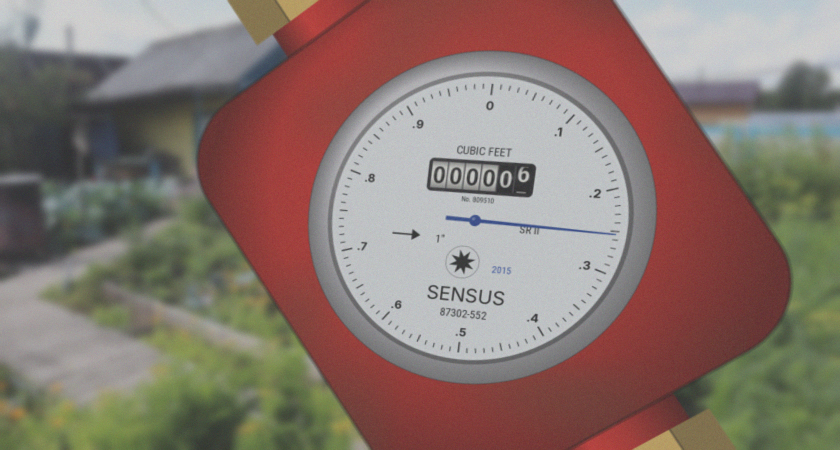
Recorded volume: ft³ 6.25
